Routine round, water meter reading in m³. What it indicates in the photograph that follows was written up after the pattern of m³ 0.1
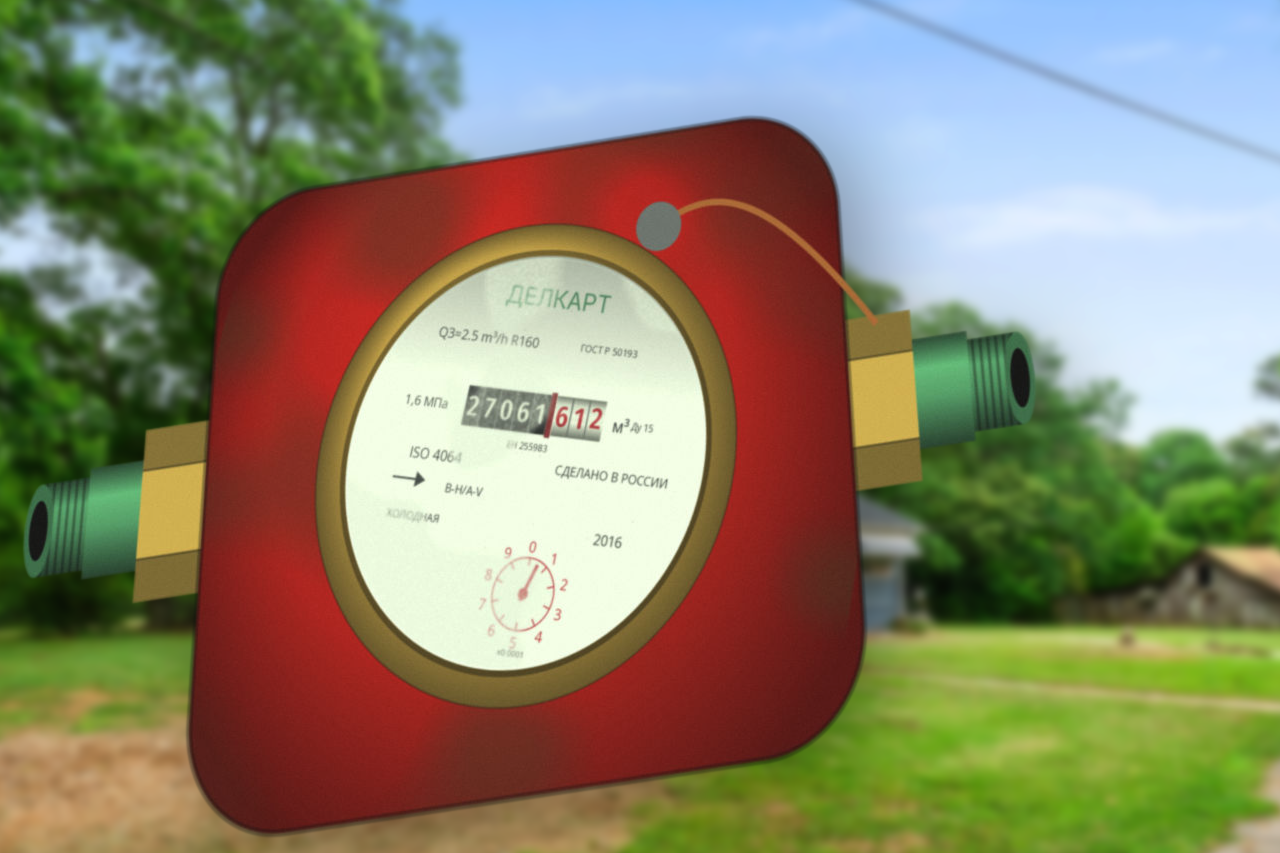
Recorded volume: m³ 27061.6120
